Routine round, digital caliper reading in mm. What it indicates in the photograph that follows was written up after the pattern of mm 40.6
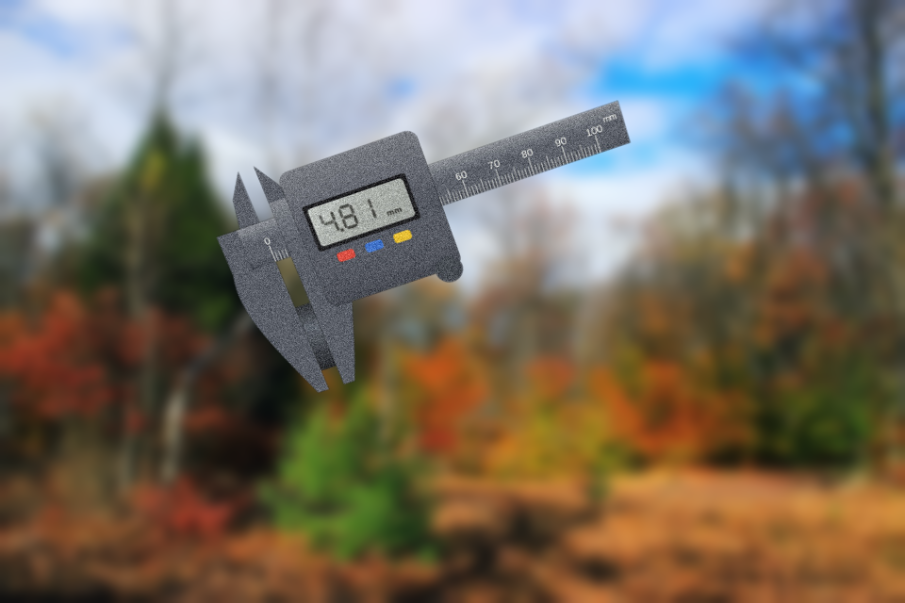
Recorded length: mm 4.81
